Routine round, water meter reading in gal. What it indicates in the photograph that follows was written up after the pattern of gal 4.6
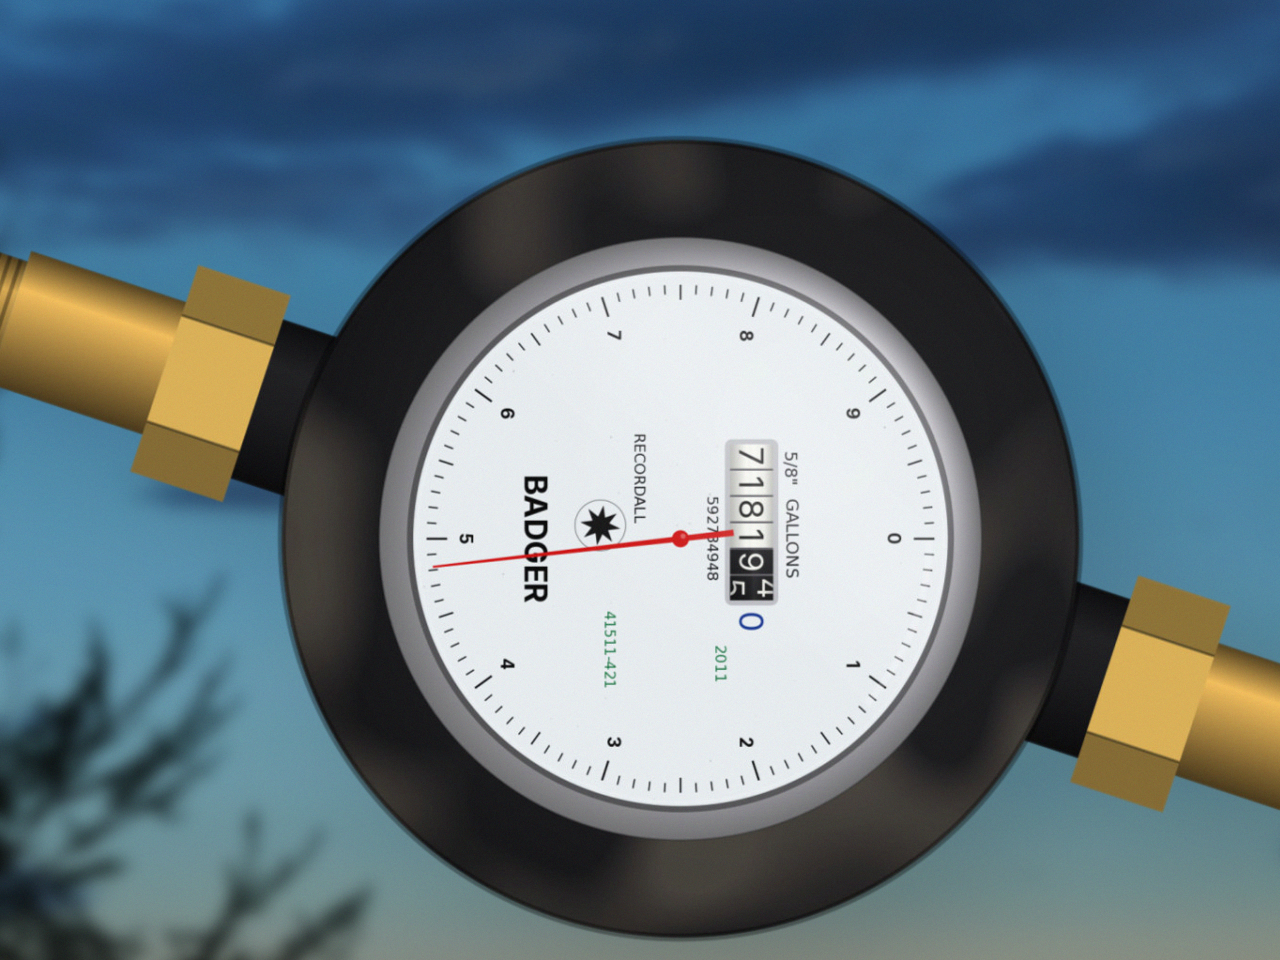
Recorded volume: gal 7181944.8
